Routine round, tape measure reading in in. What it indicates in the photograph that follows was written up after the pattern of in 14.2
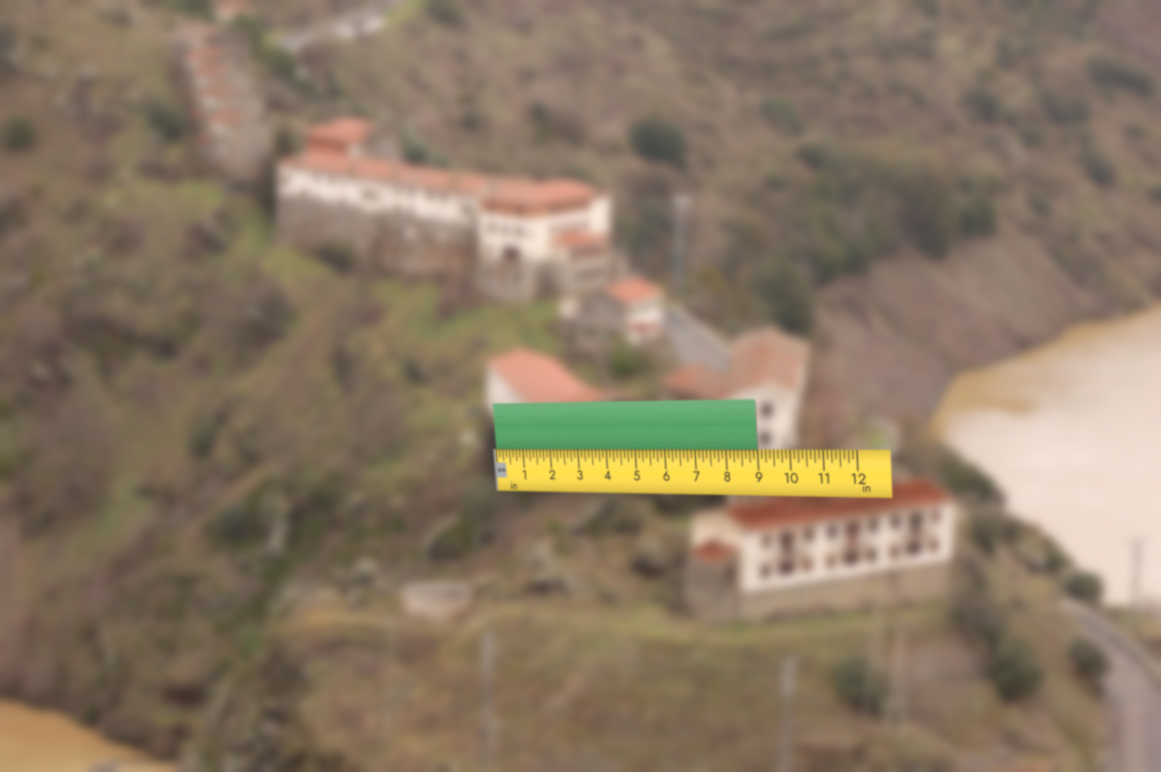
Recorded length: in 9
